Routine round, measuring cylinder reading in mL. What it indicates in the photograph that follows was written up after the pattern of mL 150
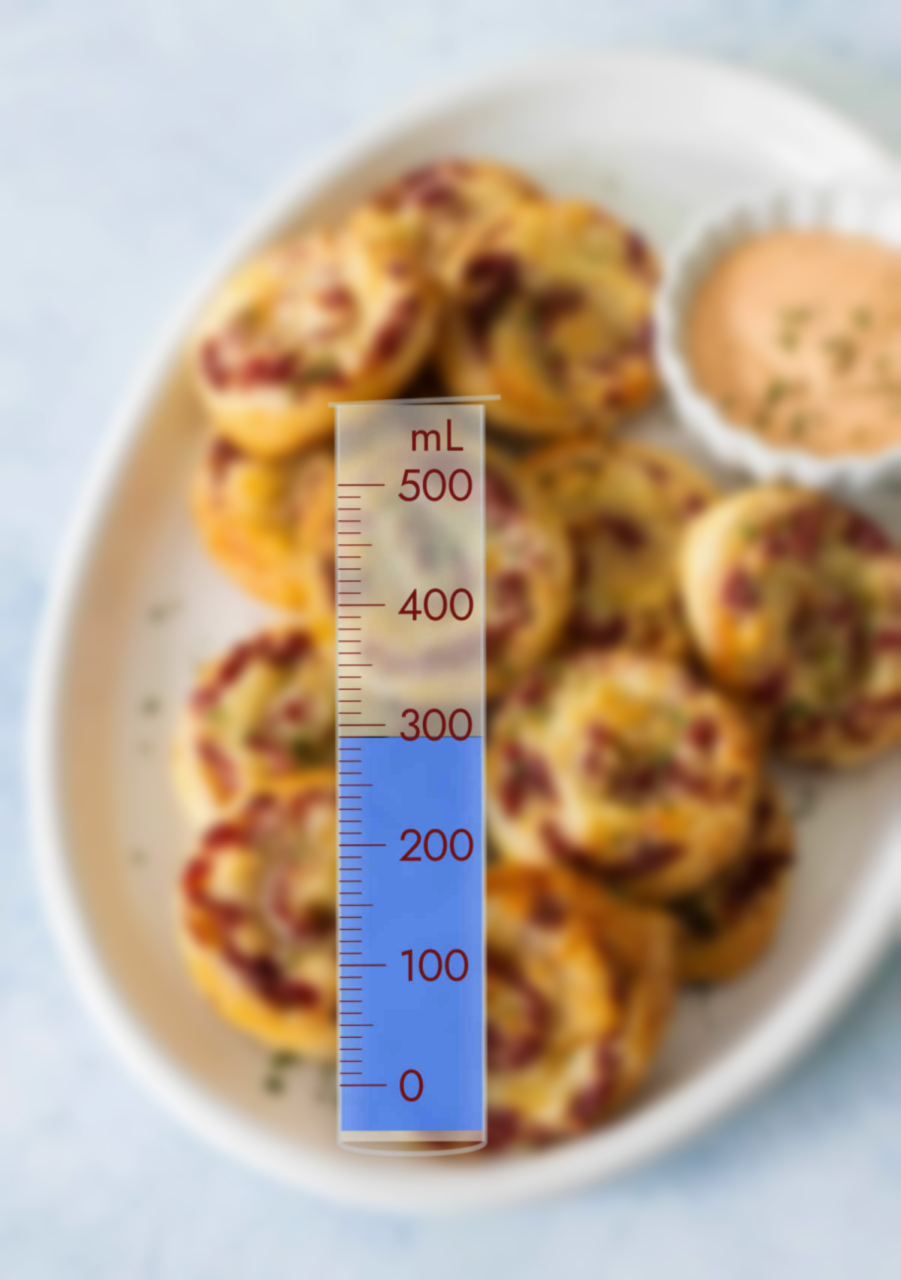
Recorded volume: mL 290
